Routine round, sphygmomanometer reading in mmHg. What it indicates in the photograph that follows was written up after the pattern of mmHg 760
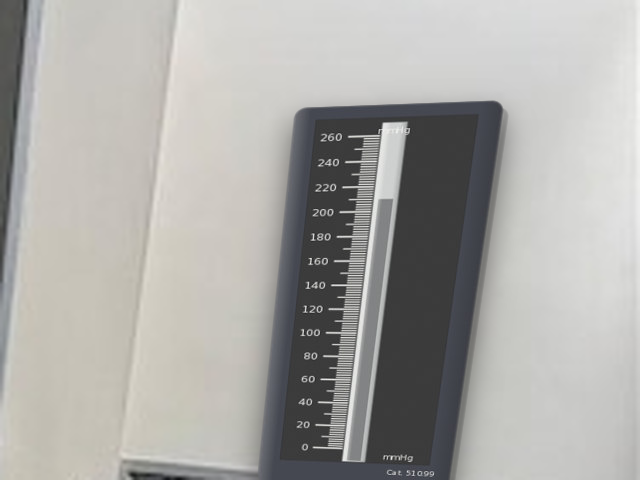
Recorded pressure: mmHg 210
